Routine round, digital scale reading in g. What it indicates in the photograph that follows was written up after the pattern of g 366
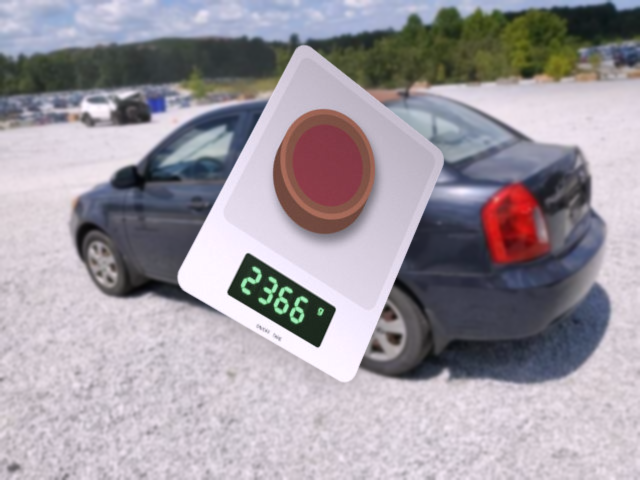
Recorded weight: g 2366
